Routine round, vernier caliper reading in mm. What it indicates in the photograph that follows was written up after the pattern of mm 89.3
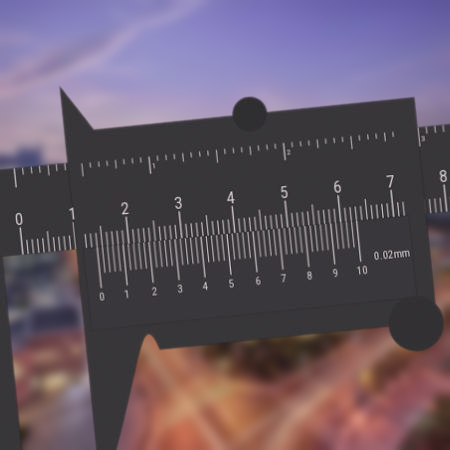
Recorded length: mm 14.0
